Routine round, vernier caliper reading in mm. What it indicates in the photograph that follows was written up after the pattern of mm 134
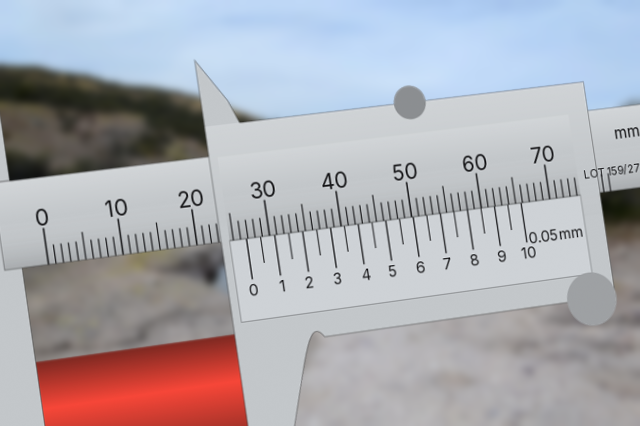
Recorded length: mm 26.8
